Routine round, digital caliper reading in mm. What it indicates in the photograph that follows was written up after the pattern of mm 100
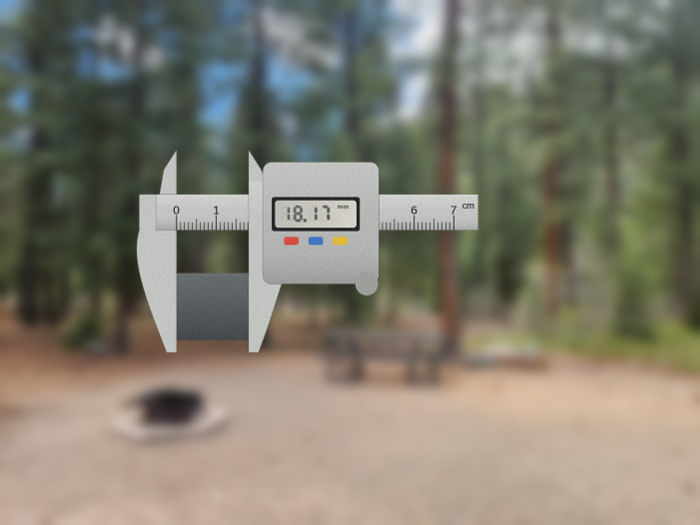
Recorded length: mm 18.17
